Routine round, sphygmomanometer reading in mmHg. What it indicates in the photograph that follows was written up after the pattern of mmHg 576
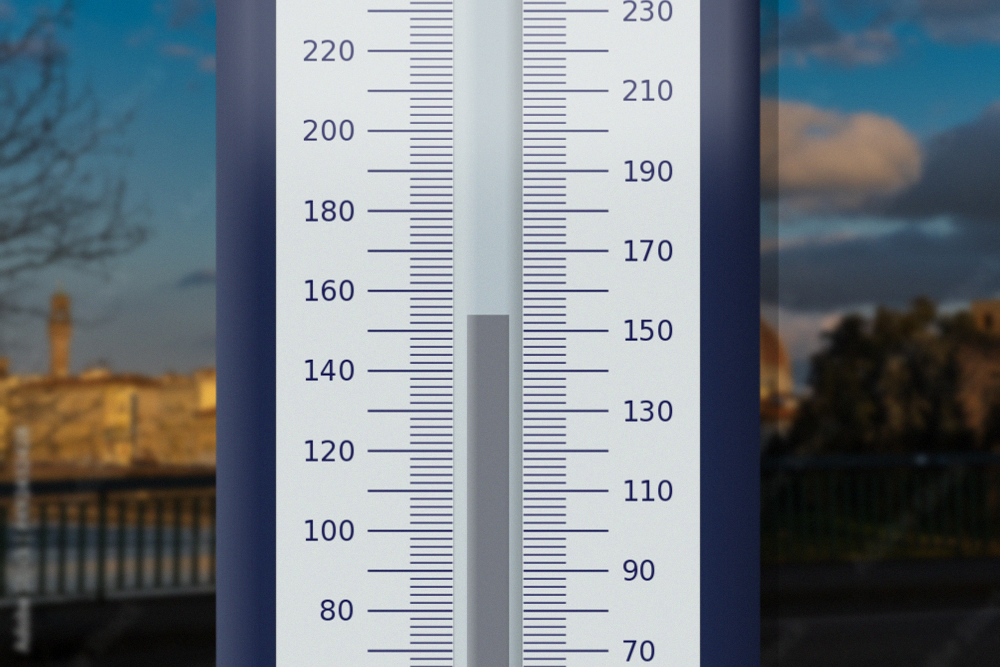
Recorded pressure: mmHg 154
